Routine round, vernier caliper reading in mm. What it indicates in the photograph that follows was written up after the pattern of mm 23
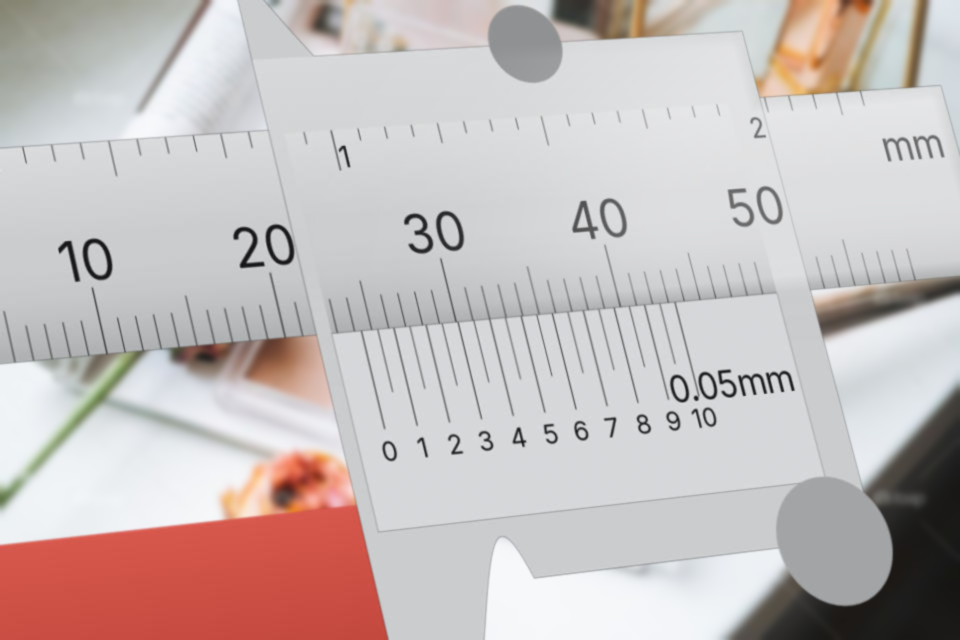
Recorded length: mm 24.4
